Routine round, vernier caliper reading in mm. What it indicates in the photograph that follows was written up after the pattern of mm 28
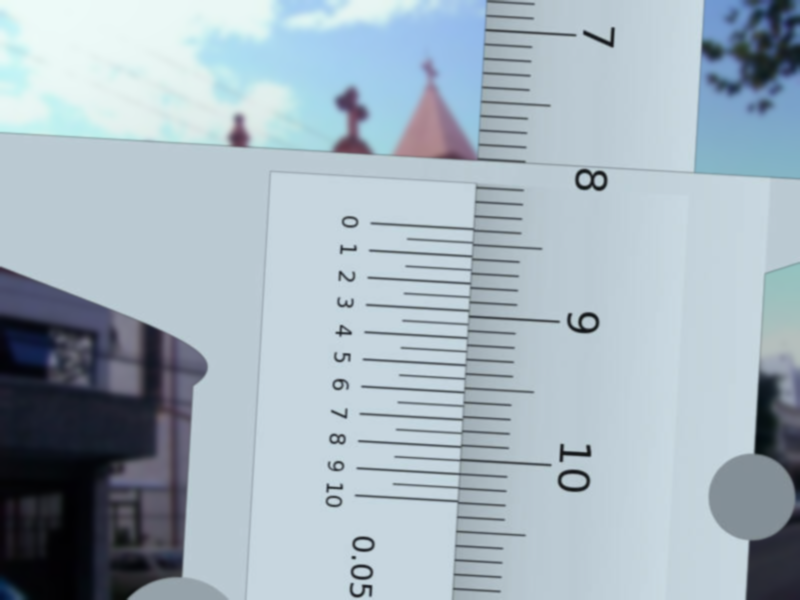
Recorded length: mm 83.9
